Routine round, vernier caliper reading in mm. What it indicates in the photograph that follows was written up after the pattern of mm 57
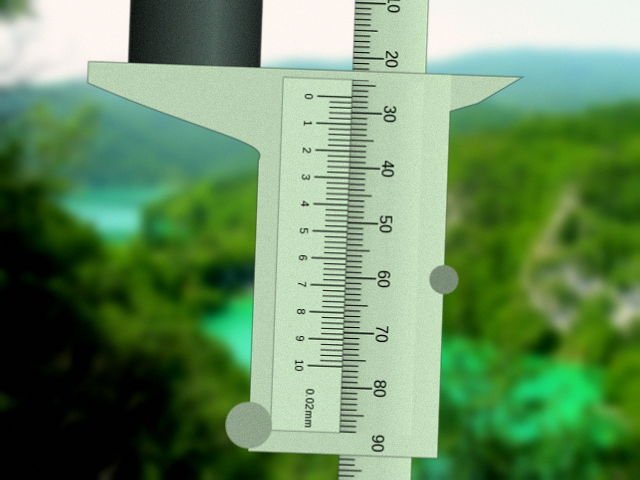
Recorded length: mm 27.2
